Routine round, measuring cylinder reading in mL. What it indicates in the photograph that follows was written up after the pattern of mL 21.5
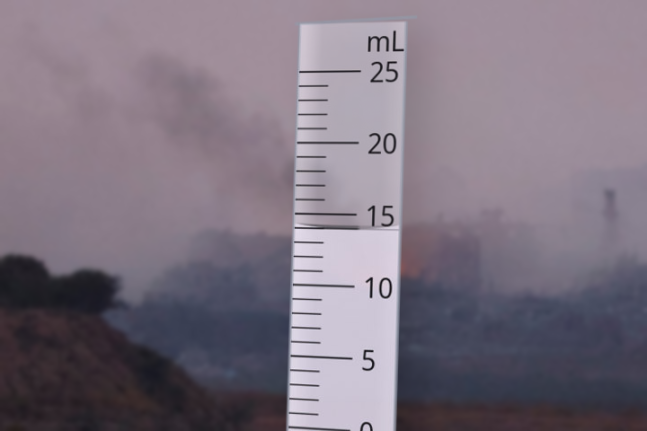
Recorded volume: mL 14
